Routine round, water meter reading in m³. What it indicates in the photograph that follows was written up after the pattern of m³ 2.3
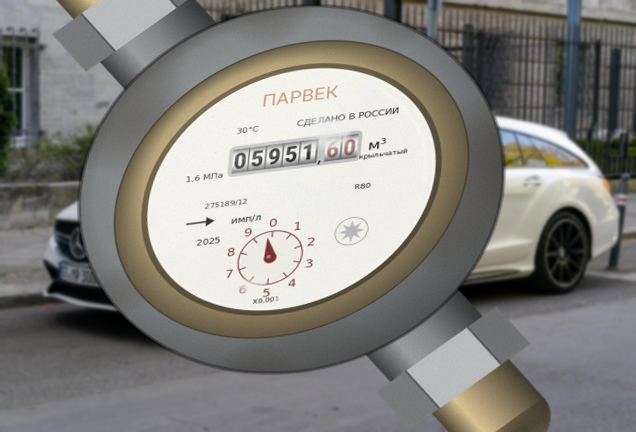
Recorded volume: m³ 5951.599
